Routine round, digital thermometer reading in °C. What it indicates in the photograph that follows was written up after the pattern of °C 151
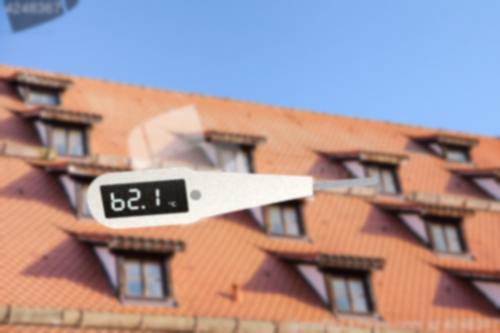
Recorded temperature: °C 62.1
